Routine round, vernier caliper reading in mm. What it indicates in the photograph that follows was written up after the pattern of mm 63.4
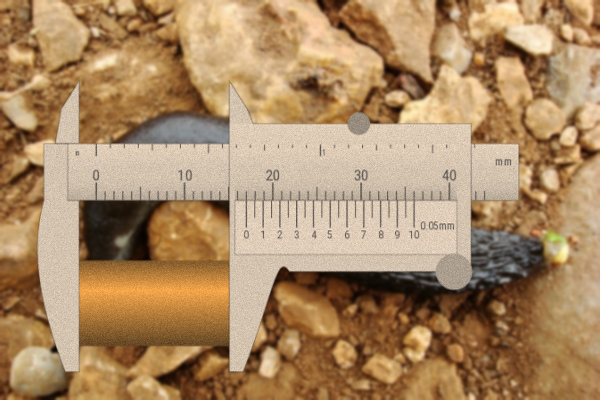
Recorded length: mm 17.0
